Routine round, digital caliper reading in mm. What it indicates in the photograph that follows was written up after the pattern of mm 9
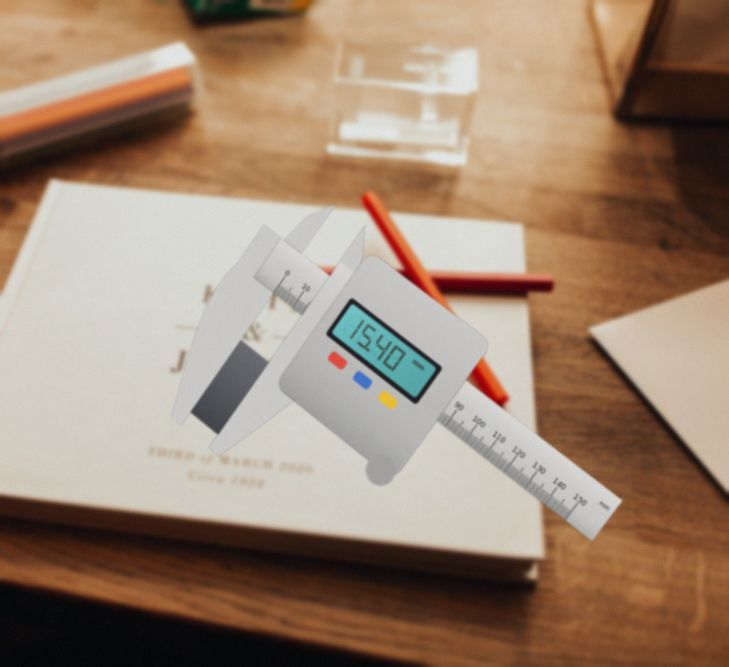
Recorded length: mm 15.40
